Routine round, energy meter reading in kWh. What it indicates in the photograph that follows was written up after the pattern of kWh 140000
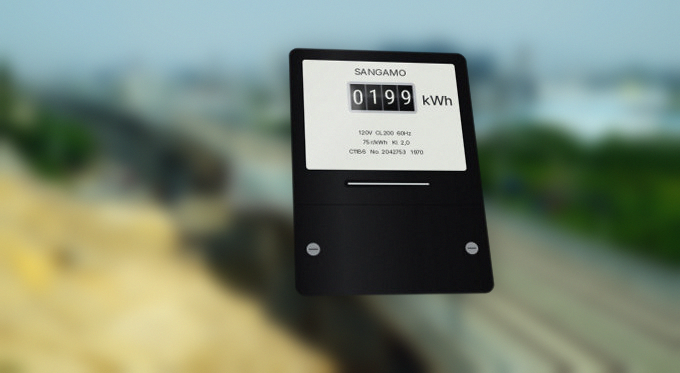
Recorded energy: kWh 199
